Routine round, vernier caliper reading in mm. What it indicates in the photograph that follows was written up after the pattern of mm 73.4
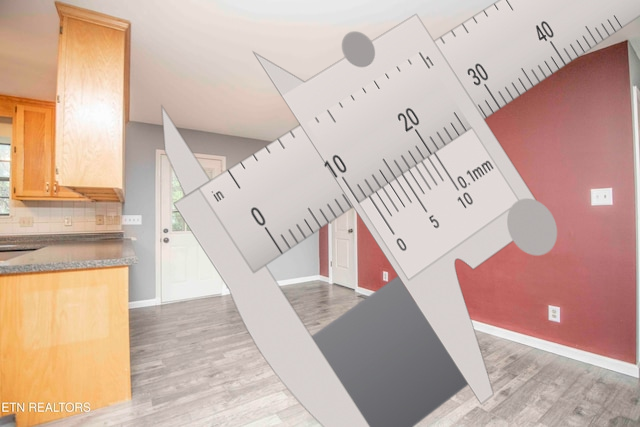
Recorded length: mm 11.4
